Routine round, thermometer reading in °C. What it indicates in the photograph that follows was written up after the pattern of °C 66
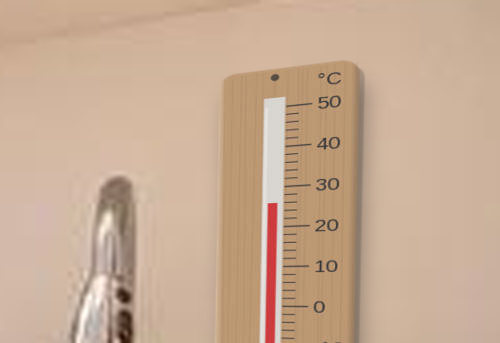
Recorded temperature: °C 26
